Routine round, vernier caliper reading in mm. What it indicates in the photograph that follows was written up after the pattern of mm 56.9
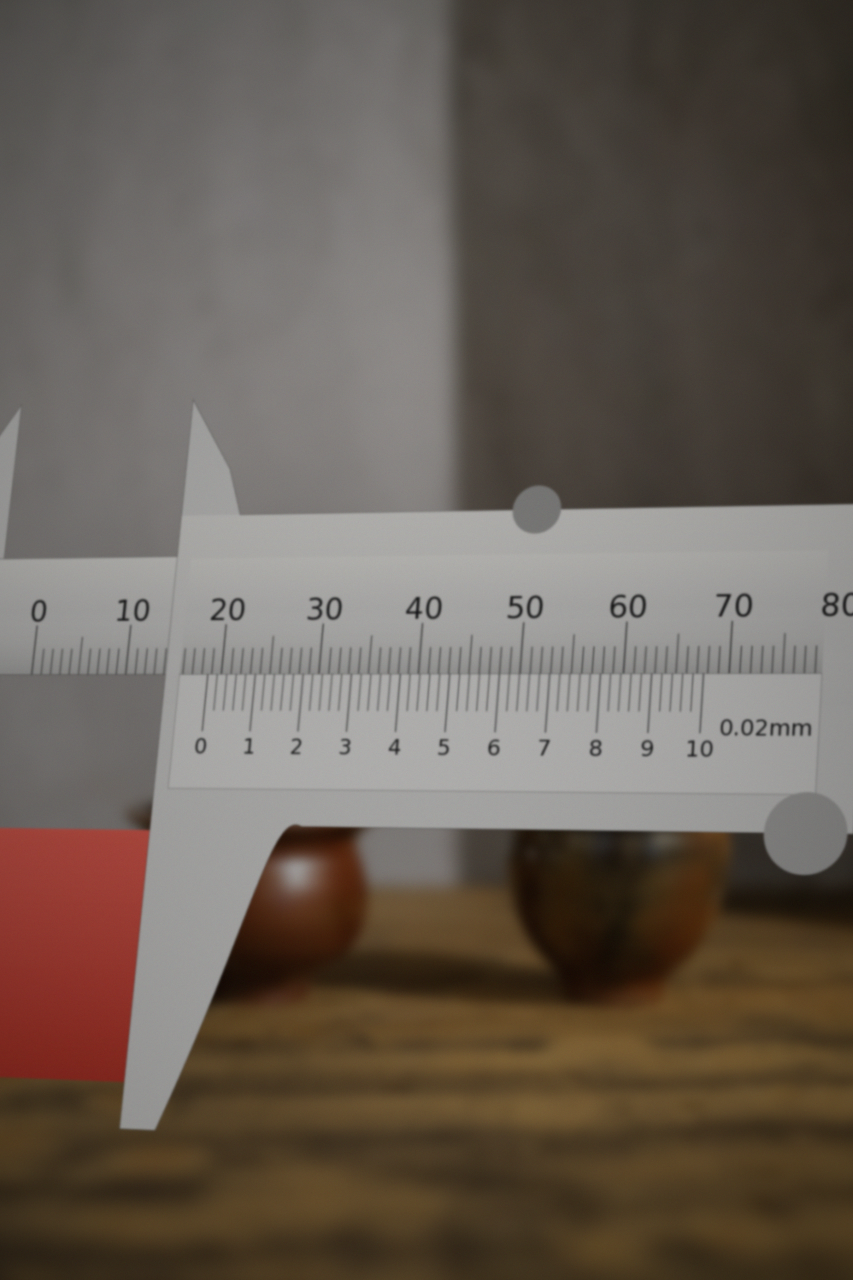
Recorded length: mm 18.6
